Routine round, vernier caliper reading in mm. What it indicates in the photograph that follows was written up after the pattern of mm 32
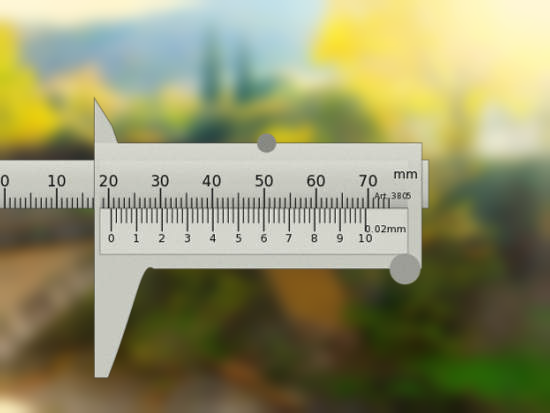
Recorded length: mm 20.5
